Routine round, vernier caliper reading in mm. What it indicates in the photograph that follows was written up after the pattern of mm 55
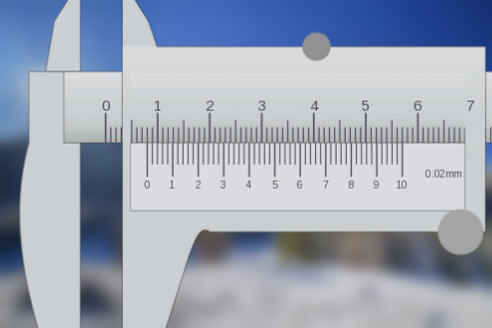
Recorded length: mm 8.0
